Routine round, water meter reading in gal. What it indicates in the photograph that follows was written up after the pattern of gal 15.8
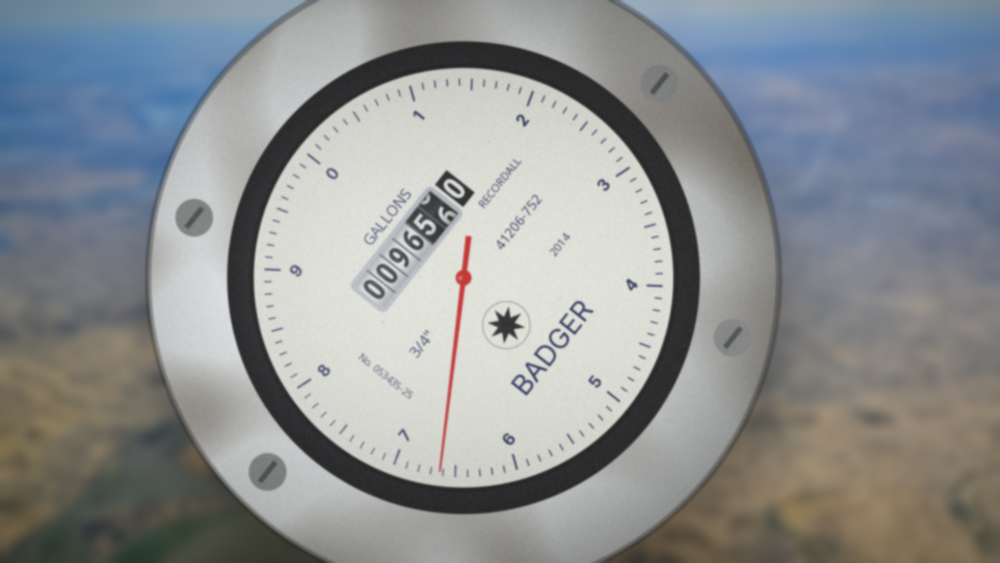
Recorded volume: gal 96556.6
